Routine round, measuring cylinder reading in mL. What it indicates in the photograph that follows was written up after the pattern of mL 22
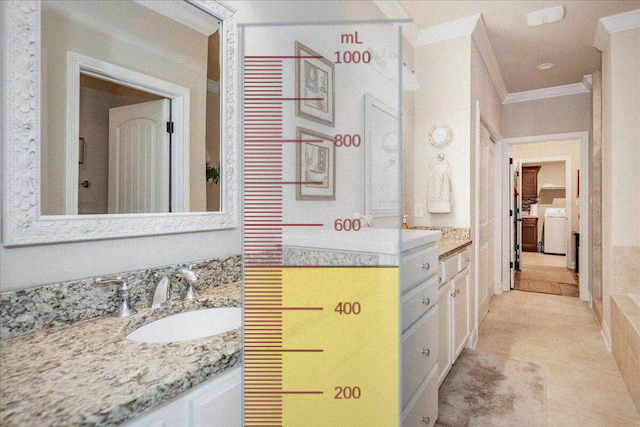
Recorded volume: mL 500
